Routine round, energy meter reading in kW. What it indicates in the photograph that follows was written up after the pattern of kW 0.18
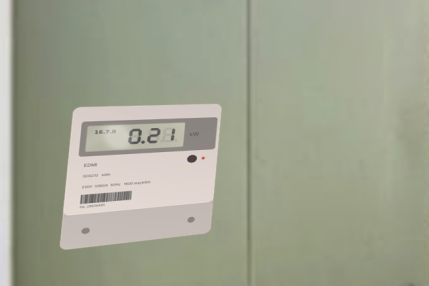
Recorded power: kW 0.21
